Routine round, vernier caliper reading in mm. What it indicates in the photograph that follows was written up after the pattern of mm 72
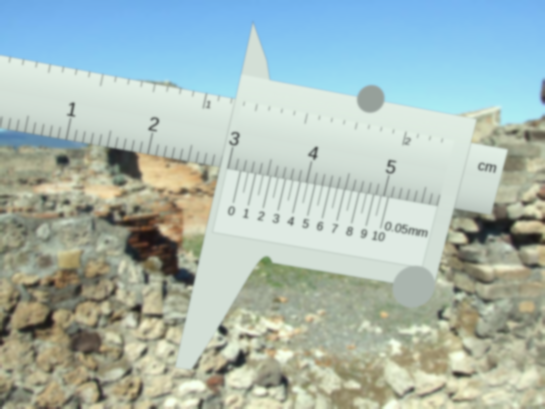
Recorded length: mm 31.6
